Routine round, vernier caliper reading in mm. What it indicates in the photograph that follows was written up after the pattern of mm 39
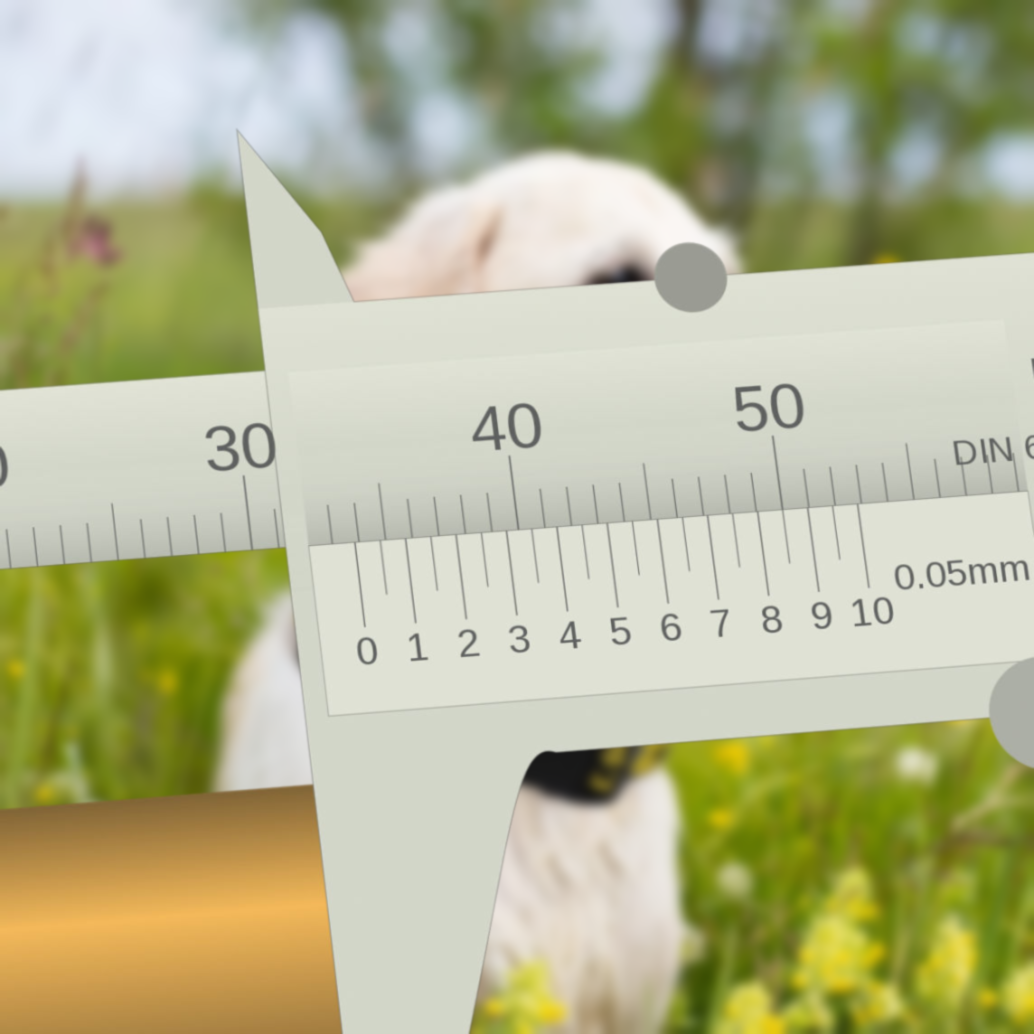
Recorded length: mm 33.85
